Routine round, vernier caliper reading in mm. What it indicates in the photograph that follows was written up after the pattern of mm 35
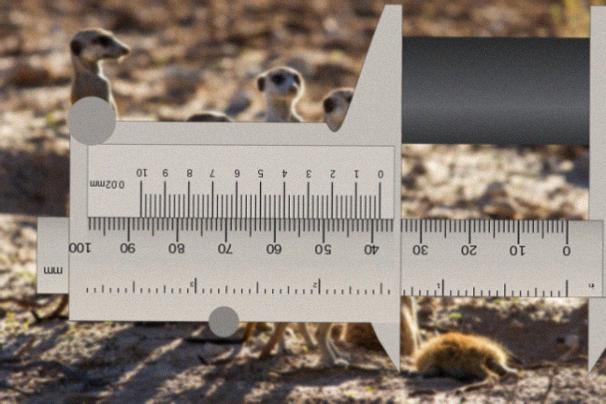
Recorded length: mm 38.5
